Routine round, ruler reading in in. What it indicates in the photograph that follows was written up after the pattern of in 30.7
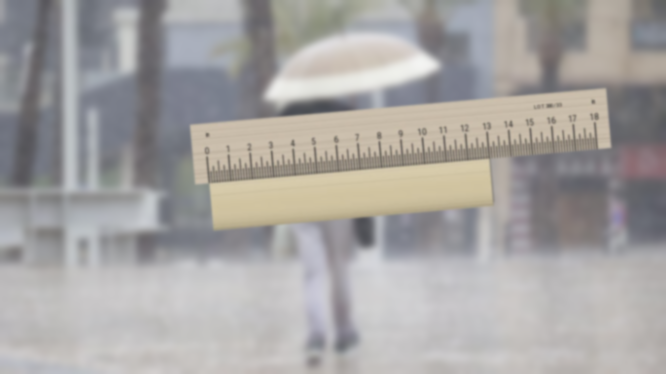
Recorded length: in 13
